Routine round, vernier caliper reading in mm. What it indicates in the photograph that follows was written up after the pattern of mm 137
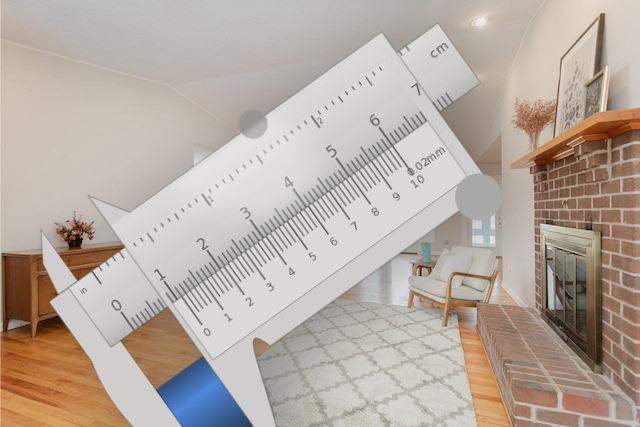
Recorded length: mm 11.0
